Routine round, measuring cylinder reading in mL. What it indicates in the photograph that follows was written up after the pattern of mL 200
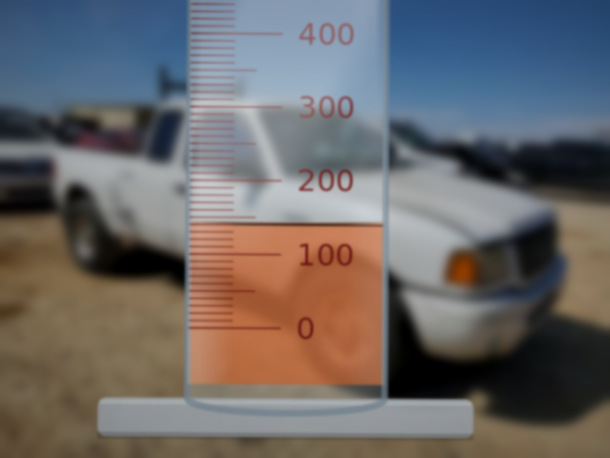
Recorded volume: mL 140
